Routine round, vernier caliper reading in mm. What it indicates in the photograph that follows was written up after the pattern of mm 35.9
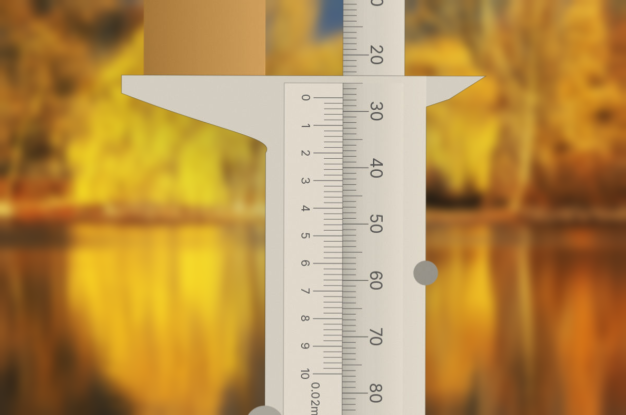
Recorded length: mm 27.6
